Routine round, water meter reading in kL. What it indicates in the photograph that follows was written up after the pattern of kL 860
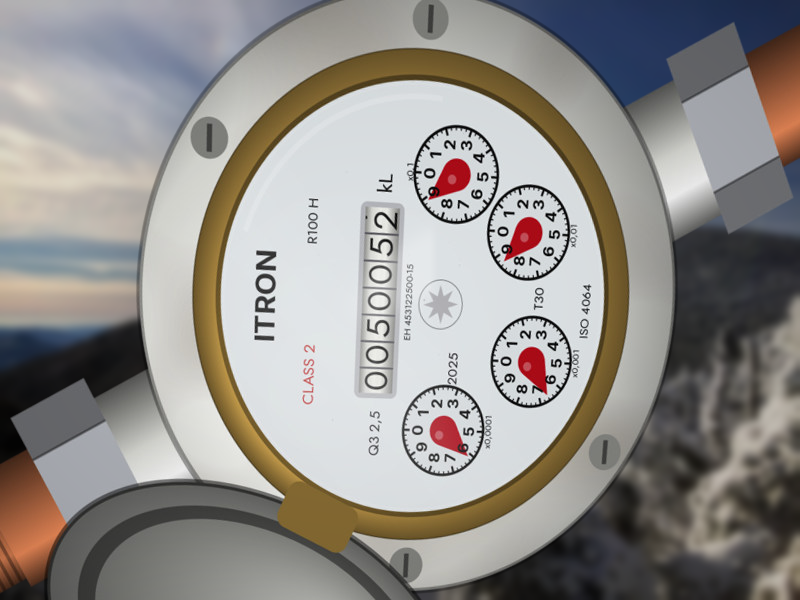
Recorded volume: kL 50051.8866
